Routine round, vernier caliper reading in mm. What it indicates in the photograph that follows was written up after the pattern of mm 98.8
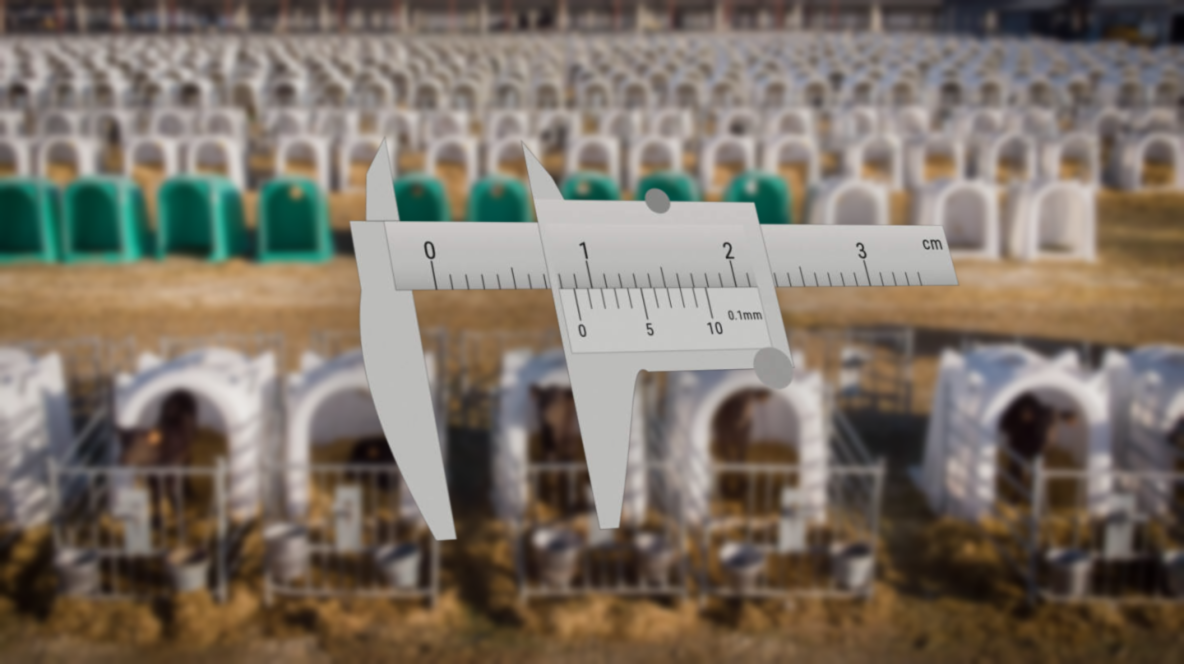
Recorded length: mm 8.8
